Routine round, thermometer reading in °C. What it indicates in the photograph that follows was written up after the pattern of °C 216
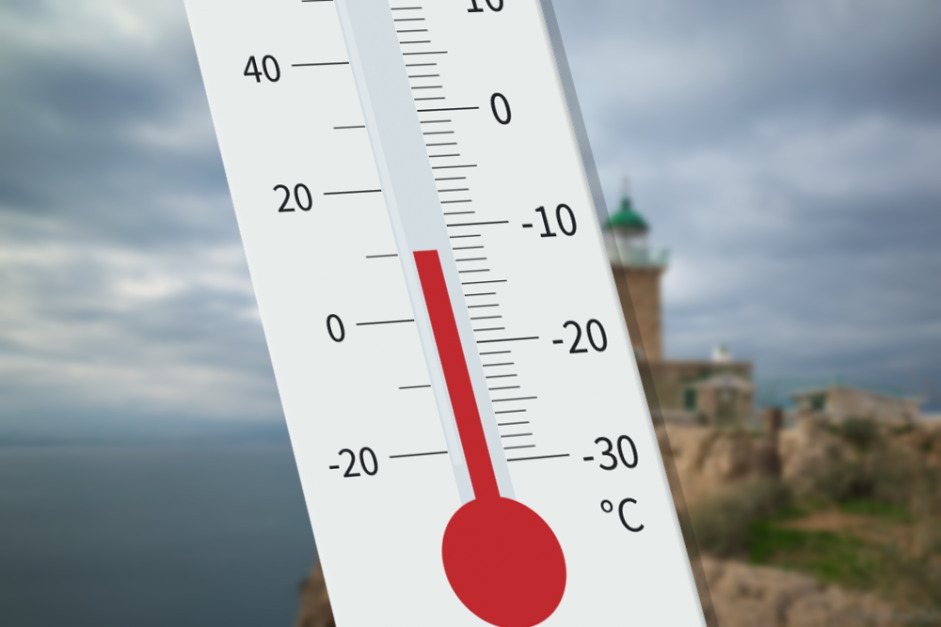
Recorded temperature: °C -12
